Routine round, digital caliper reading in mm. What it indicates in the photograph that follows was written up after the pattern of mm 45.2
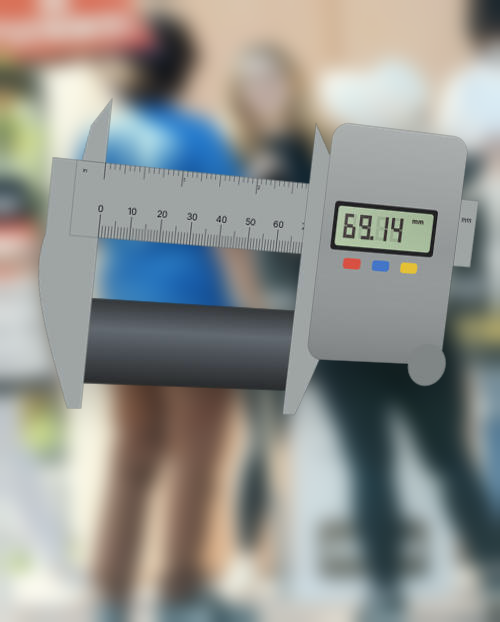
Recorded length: mm 69.14
